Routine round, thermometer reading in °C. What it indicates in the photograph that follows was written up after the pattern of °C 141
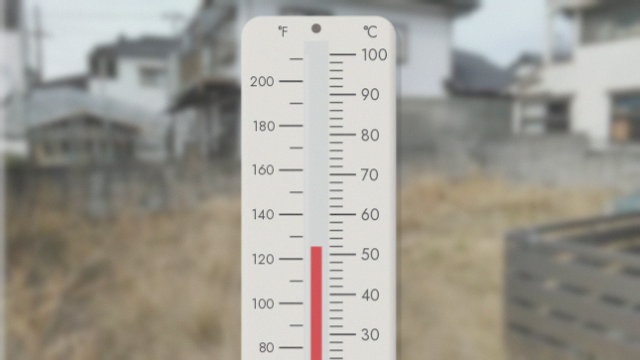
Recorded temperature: °C 52
